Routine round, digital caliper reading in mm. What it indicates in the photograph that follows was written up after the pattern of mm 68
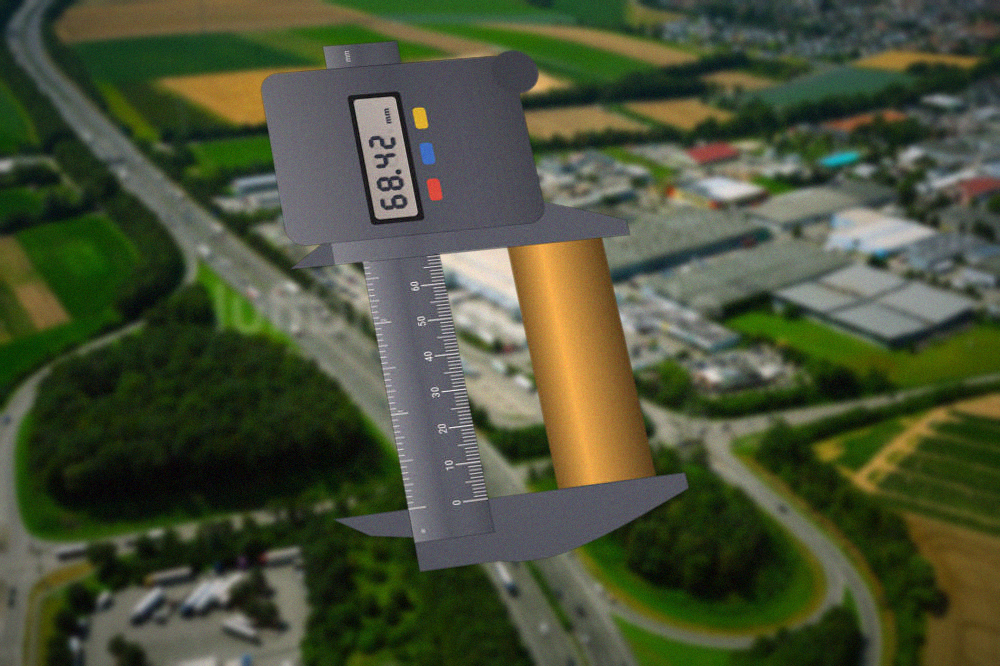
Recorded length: mm 68.42
